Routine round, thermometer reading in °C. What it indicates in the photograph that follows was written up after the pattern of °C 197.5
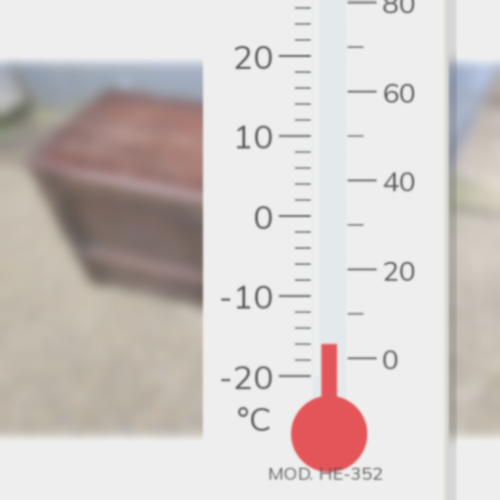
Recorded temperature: °C -16
